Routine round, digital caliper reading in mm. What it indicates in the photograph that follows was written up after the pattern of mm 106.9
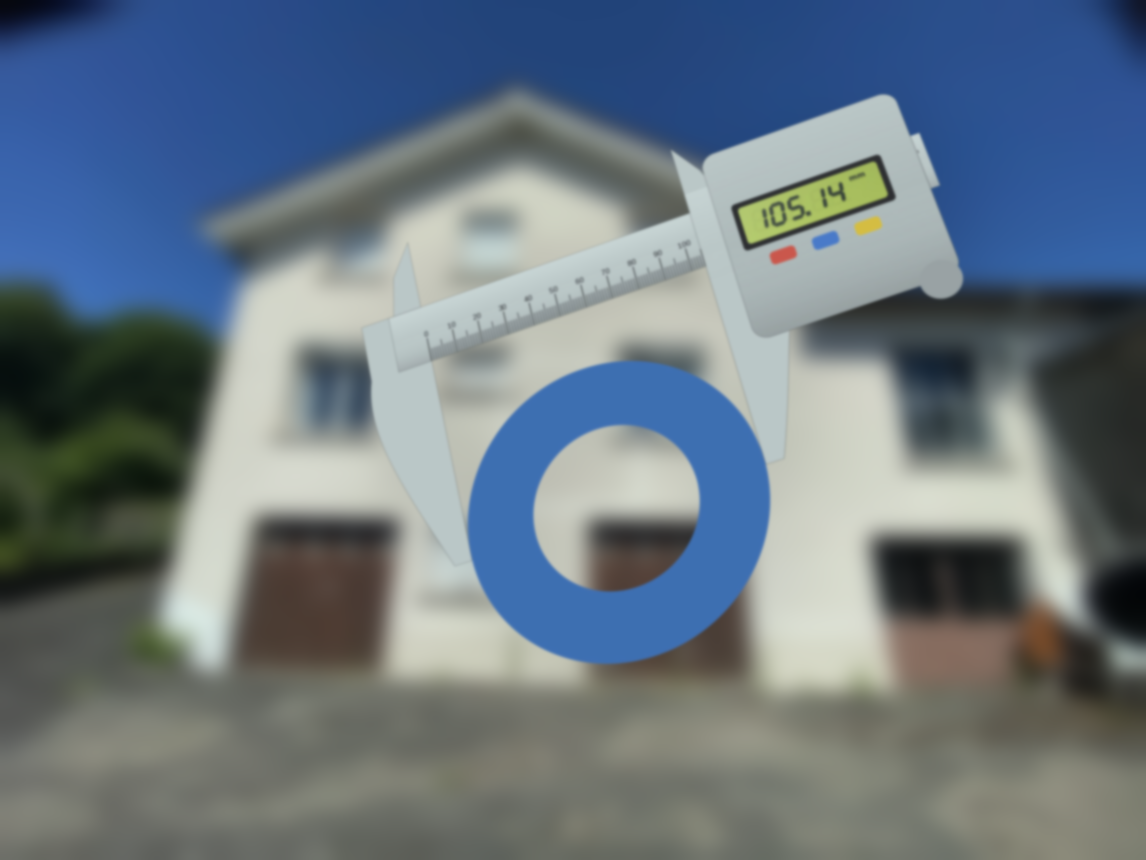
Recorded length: mm 105.14
